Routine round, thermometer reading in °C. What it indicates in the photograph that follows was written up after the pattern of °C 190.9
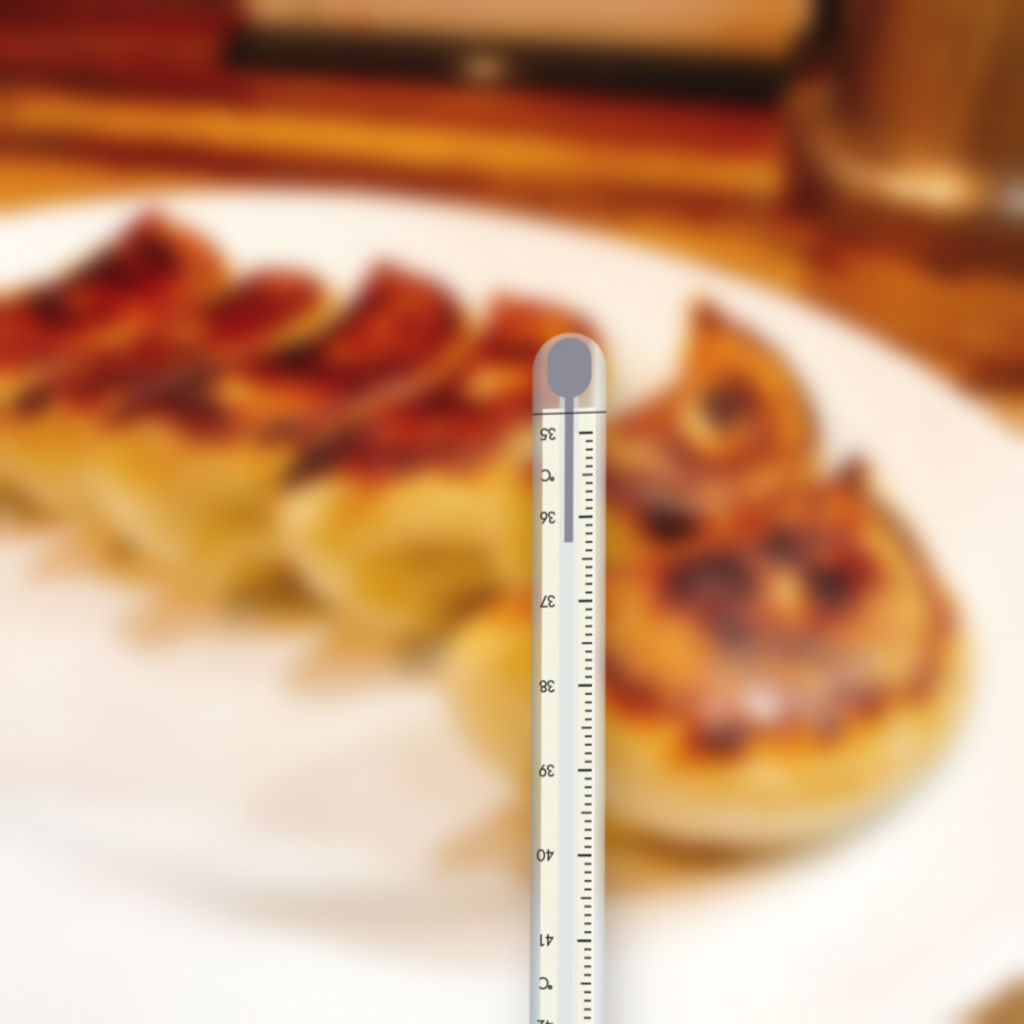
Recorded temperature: °C 36.3
